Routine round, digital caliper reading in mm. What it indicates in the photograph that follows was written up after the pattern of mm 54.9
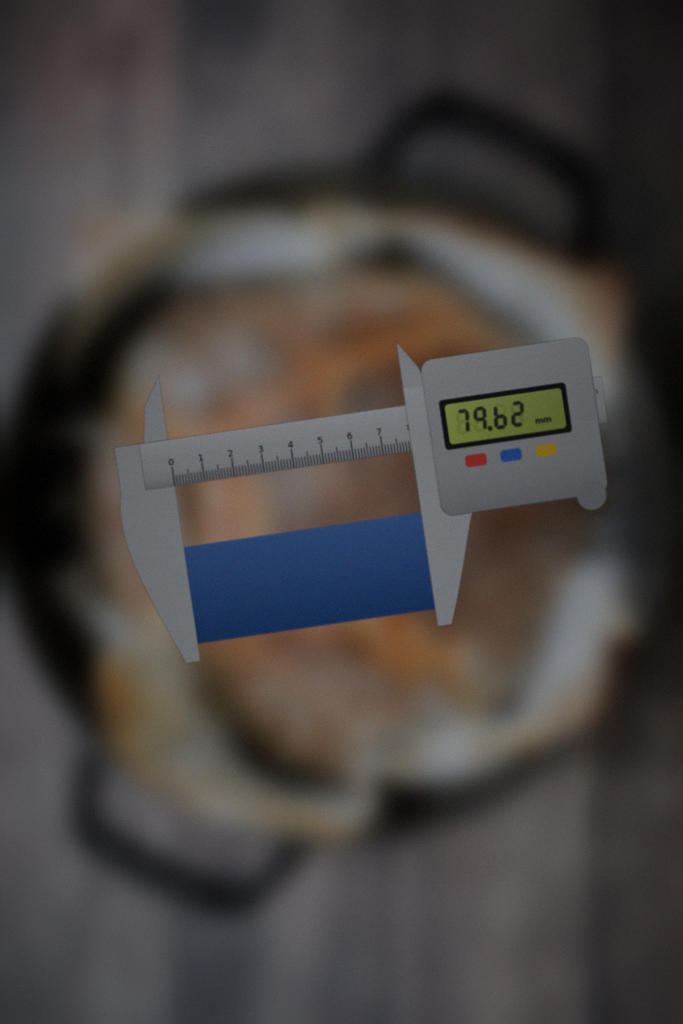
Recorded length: mm 79.62
